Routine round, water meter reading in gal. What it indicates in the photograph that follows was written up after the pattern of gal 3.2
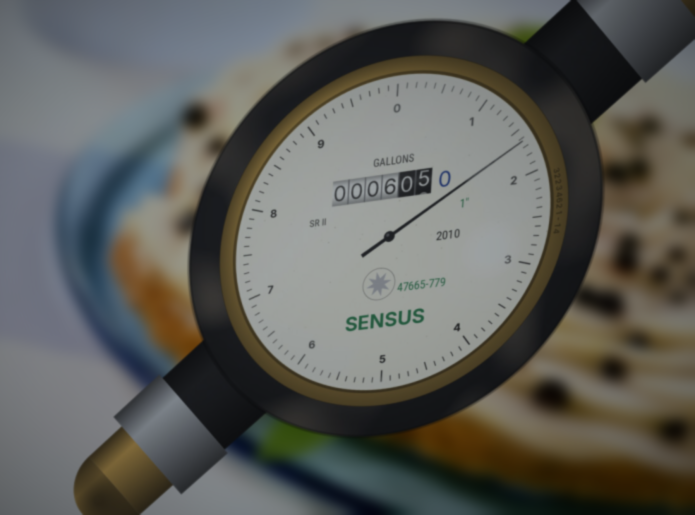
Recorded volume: gal 6051.6
